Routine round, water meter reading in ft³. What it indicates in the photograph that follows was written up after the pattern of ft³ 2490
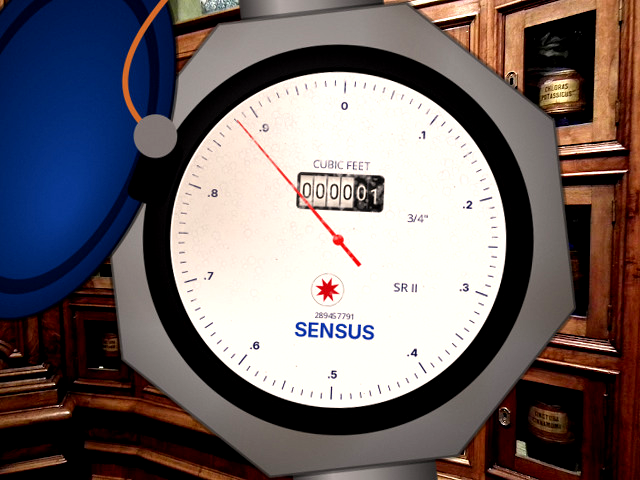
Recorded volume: ft³ 0.88
